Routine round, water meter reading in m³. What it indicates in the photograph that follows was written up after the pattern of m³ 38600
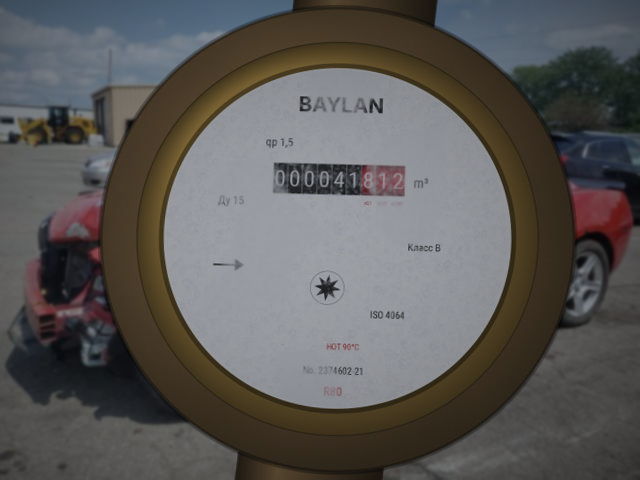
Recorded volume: m³ 41.812
